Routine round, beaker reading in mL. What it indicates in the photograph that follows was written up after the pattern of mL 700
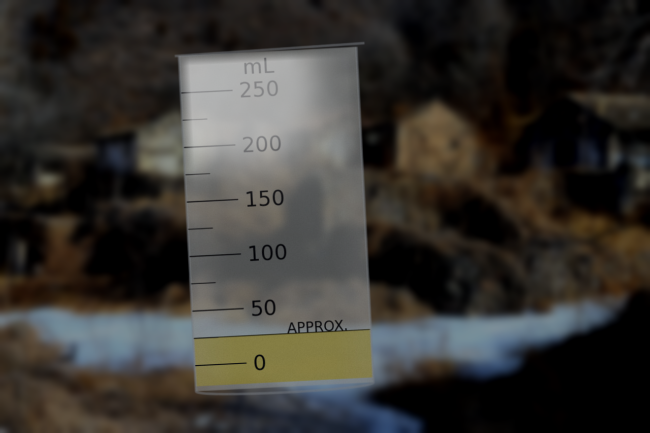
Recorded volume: mL 25
